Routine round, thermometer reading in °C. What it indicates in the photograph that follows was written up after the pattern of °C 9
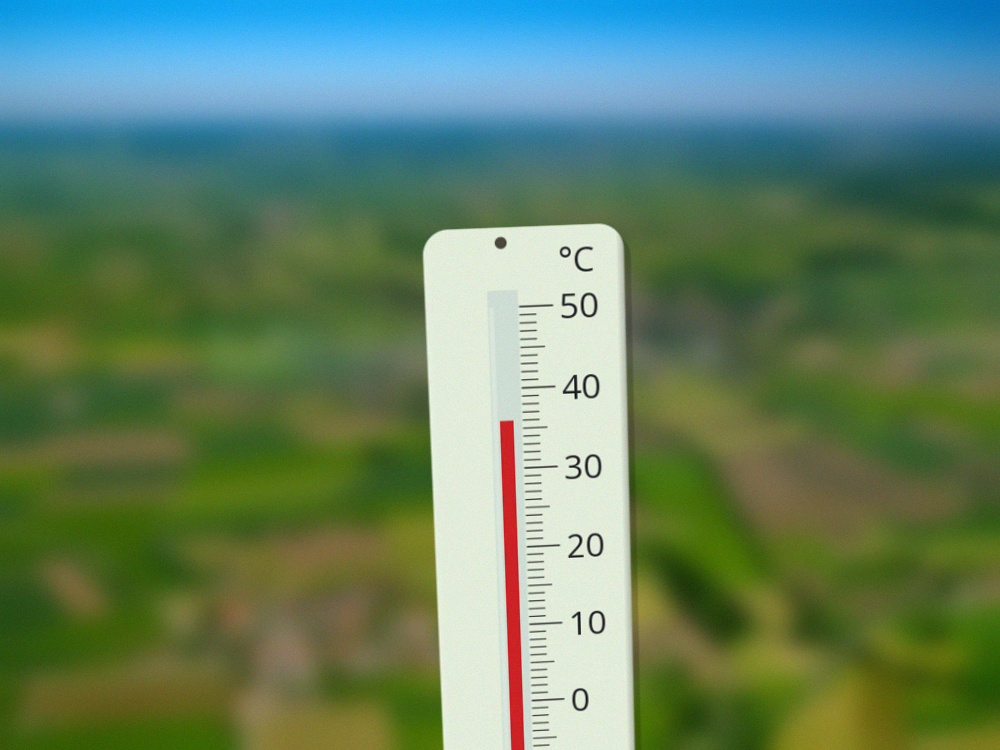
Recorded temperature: °C 36
